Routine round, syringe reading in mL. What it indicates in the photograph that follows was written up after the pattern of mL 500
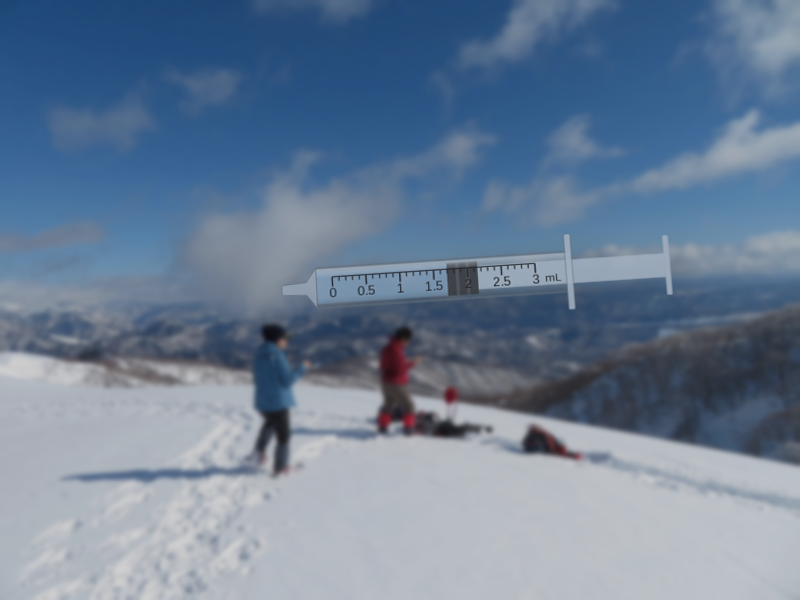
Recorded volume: mL 1.7
